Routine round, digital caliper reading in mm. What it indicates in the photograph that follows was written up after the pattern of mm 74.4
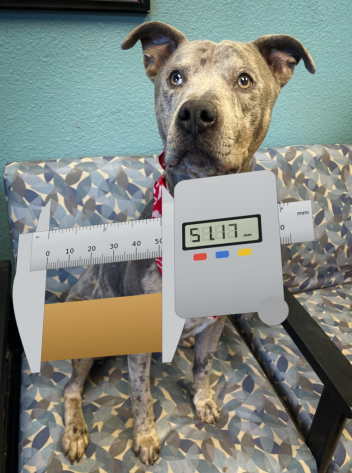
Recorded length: mm 51.17
